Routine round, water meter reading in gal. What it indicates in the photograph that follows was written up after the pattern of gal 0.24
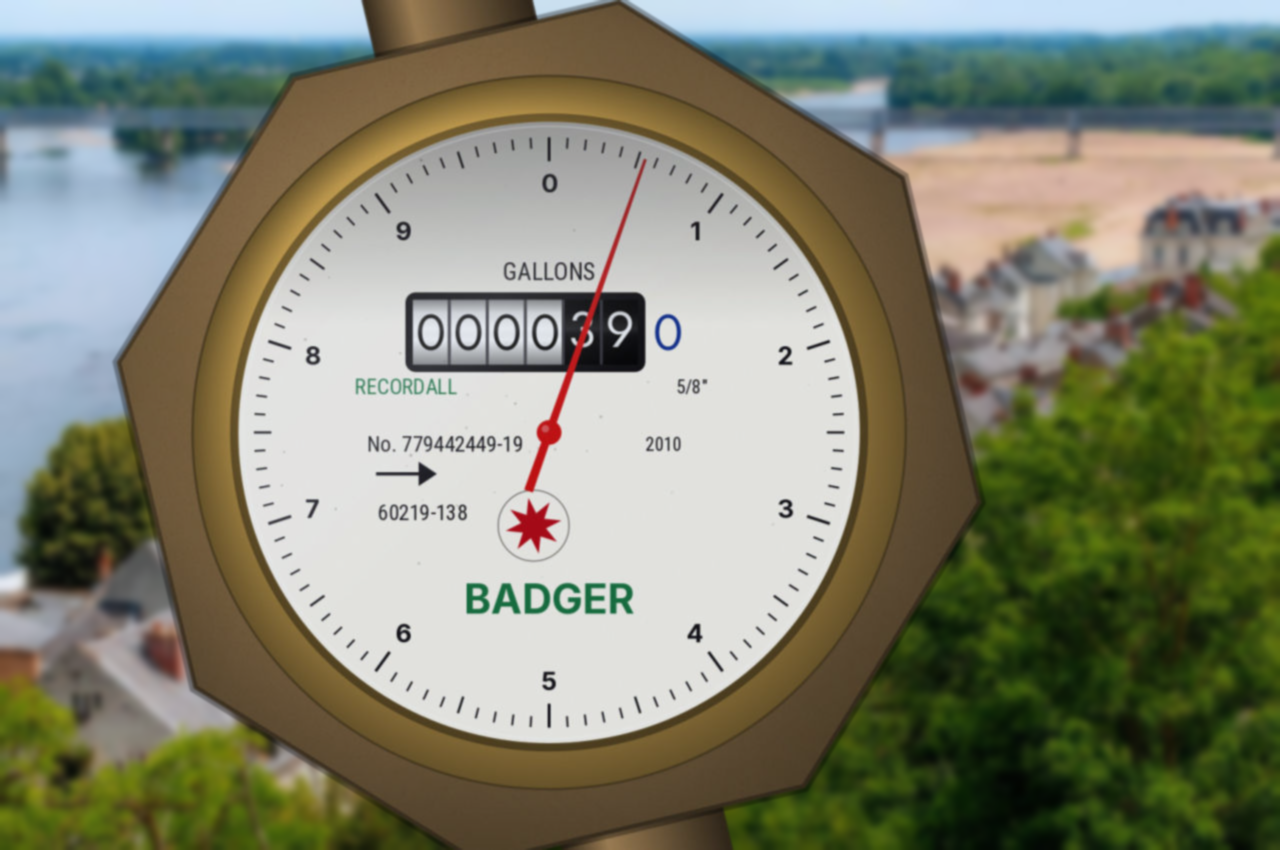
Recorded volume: gal 390.5
